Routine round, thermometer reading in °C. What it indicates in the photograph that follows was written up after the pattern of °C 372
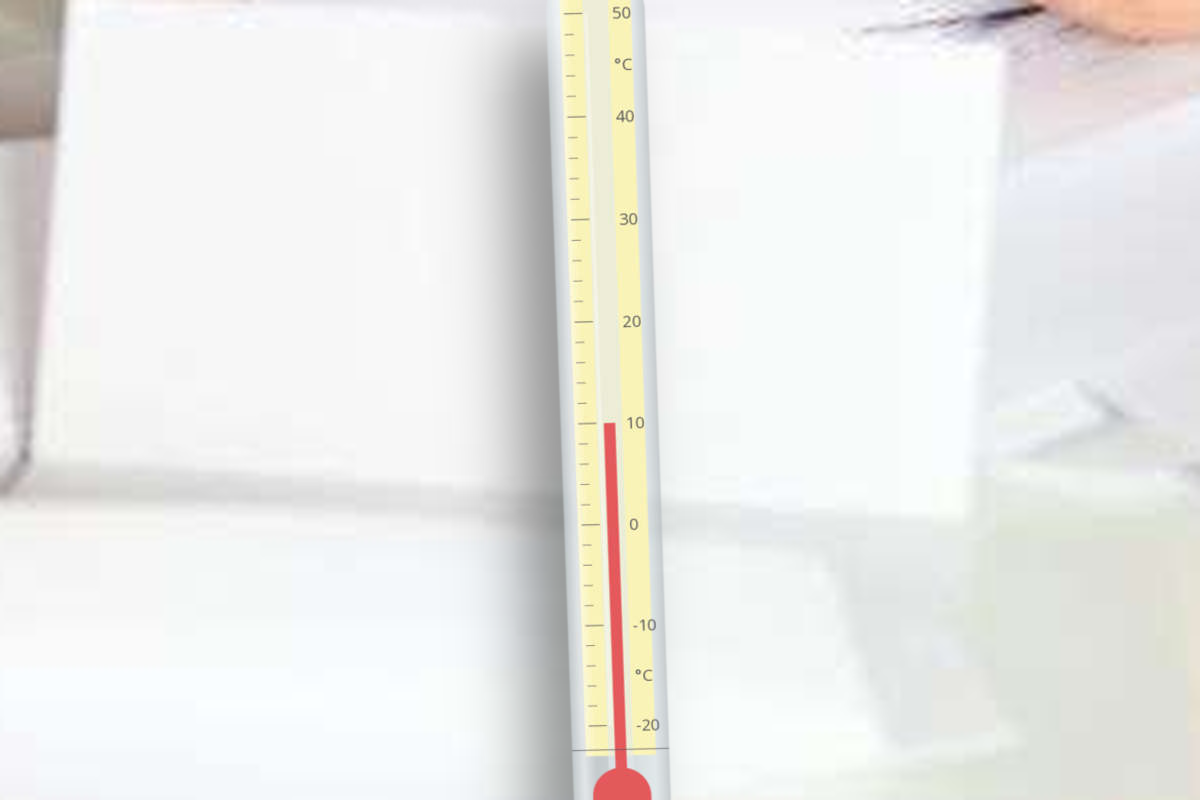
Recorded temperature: °C 10
